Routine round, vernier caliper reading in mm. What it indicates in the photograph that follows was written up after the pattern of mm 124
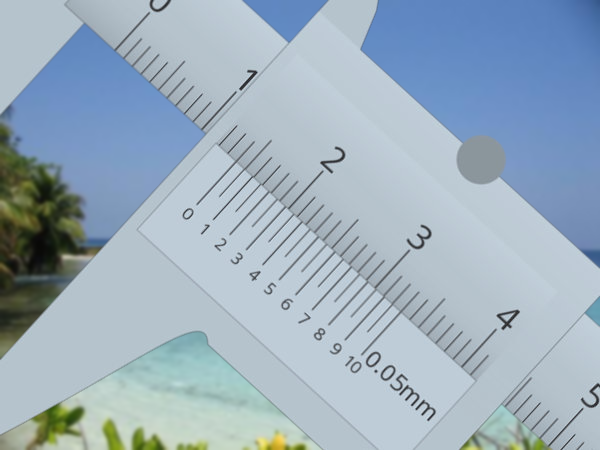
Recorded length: mm 14.0
